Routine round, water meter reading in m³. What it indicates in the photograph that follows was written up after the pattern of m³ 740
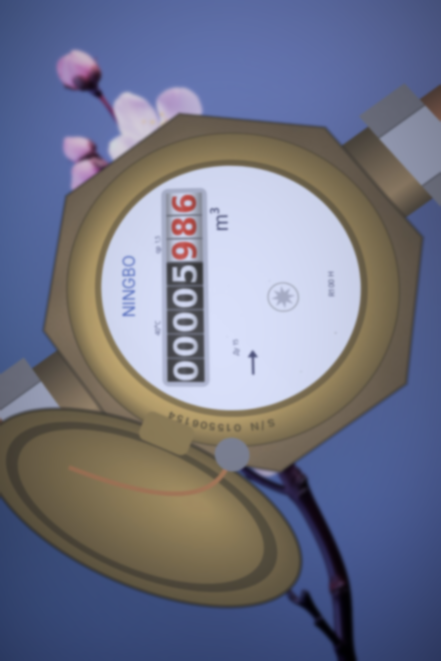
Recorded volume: m³ 5.986
